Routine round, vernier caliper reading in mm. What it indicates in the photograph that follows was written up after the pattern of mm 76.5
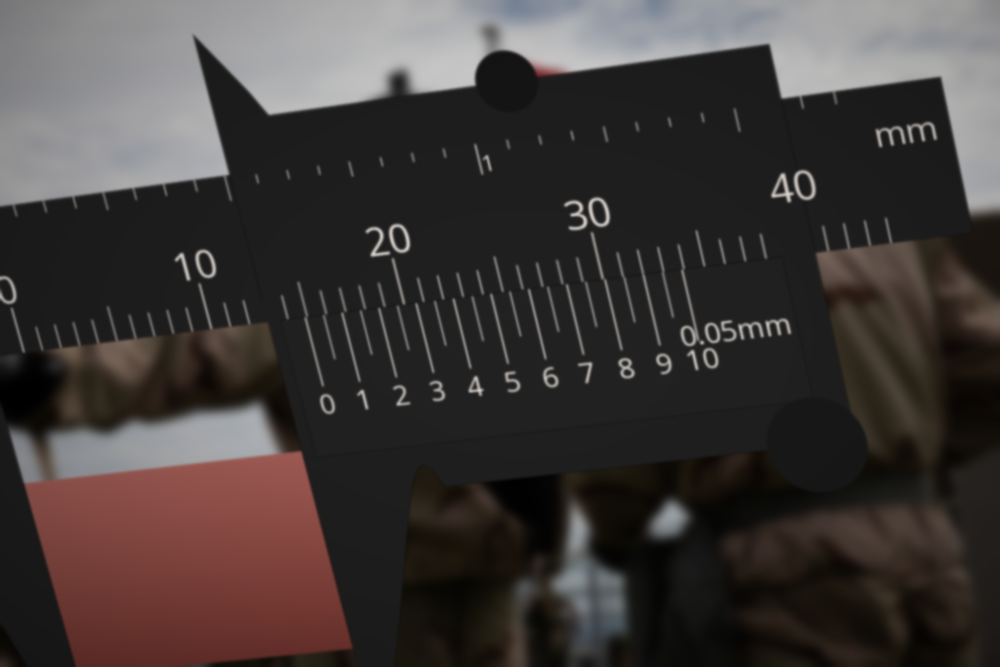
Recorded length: mm 14.9
